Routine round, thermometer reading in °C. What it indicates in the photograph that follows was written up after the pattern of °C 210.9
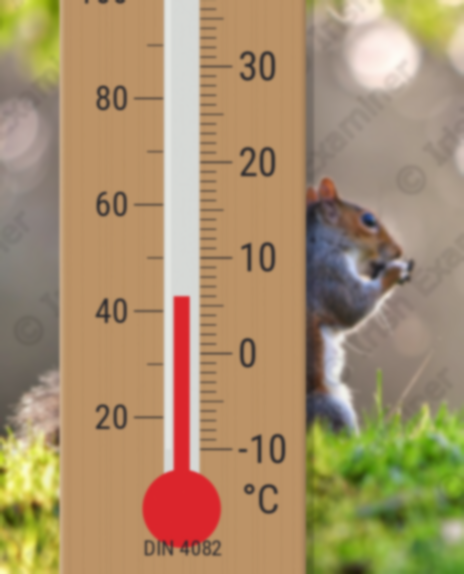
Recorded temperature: °C 6
